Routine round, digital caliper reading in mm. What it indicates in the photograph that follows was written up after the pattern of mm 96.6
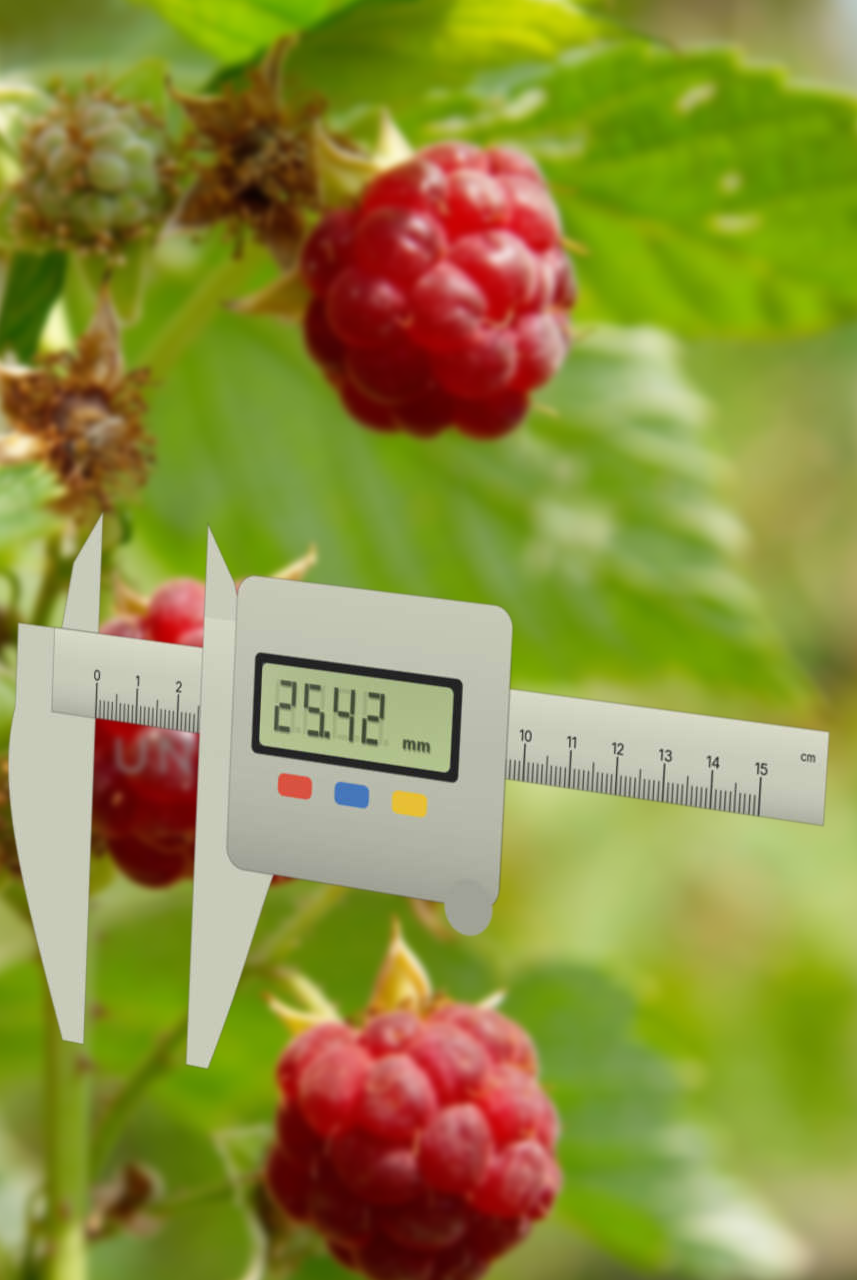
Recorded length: mm 25.42
